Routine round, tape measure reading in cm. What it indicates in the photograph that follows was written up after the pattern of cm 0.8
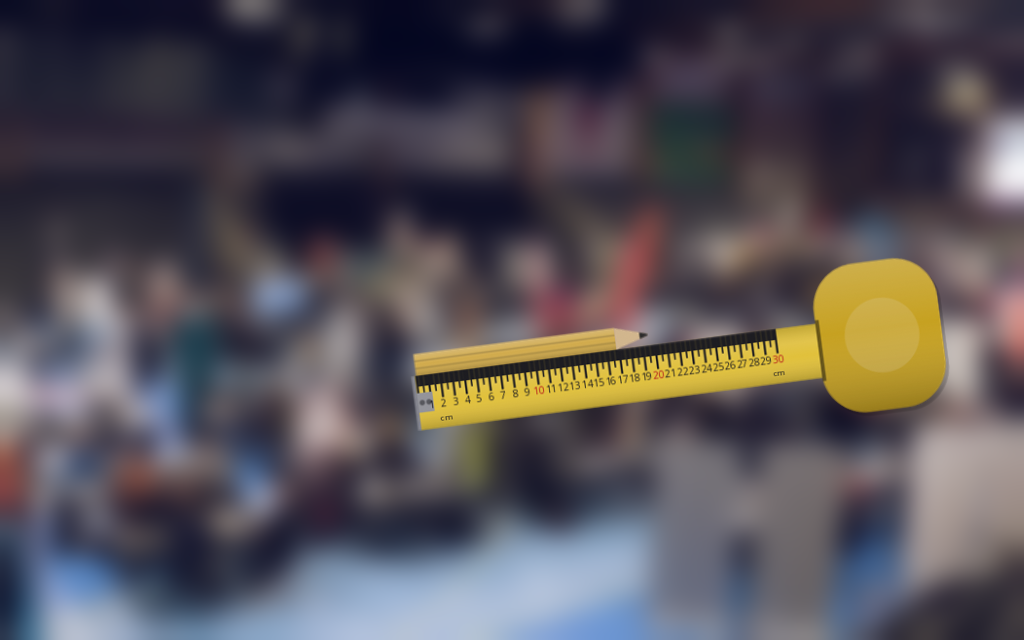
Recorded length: cm 19.5
